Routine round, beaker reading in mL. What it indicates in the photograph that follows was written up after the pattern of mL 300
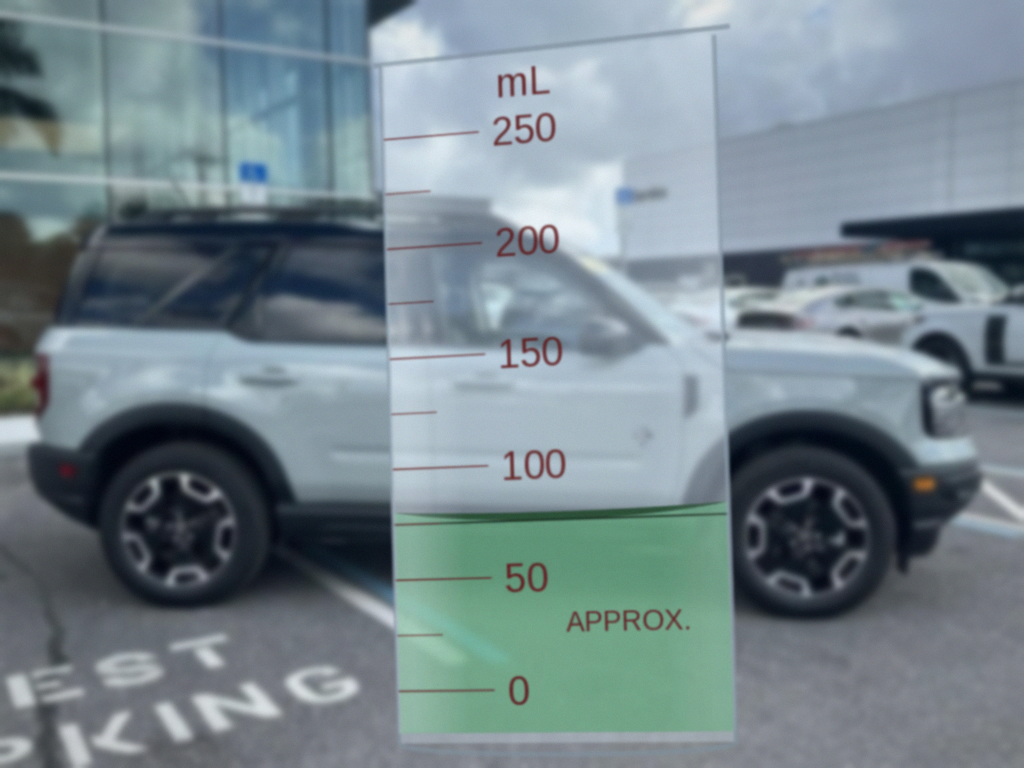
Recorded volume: mL 75
